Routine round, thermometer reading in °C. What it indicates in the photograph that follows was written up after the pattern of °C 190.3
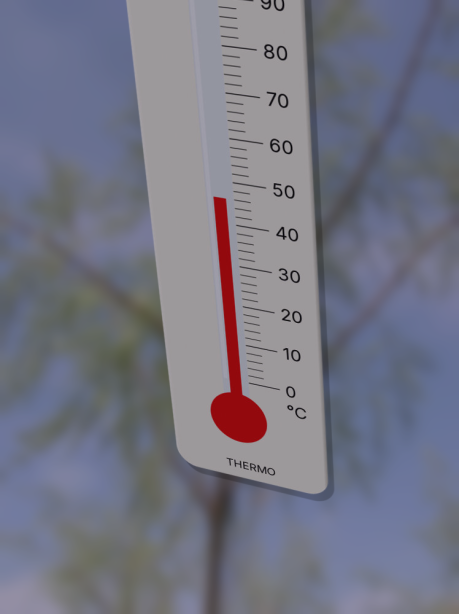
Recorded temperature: °C 46
